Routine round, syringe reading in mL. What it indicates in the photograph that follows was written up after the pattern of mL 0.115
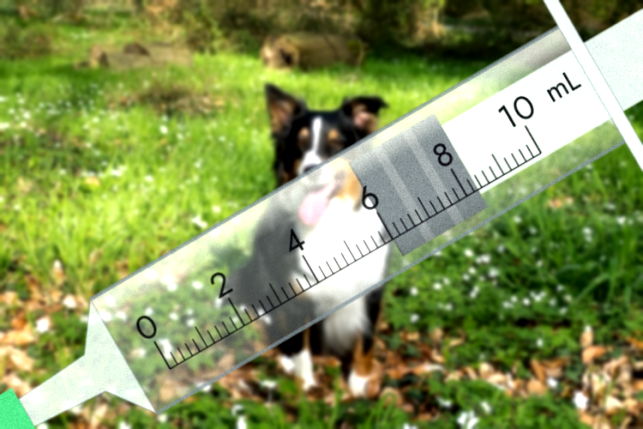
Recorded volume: mL 6
